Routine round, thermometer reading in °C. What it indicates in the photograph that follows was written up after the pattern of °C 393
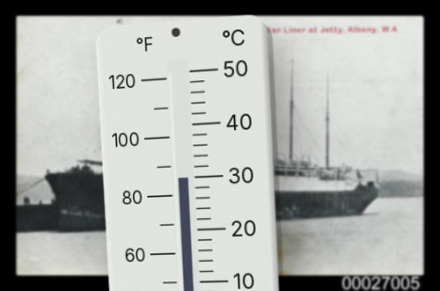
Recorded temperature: °C 30
